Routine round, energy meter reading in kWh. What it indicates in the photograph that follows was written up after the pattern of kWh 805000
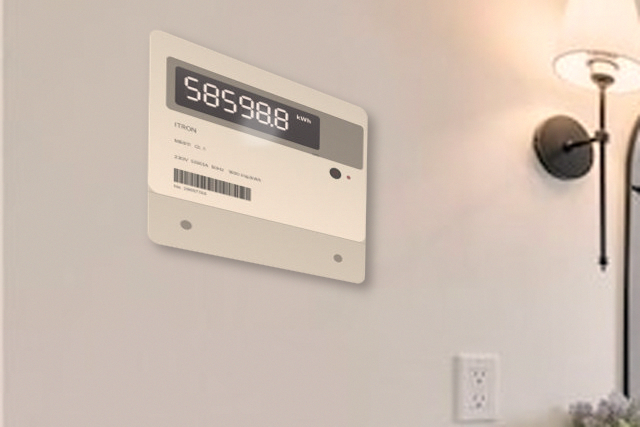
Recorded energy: kWh 58598.8
